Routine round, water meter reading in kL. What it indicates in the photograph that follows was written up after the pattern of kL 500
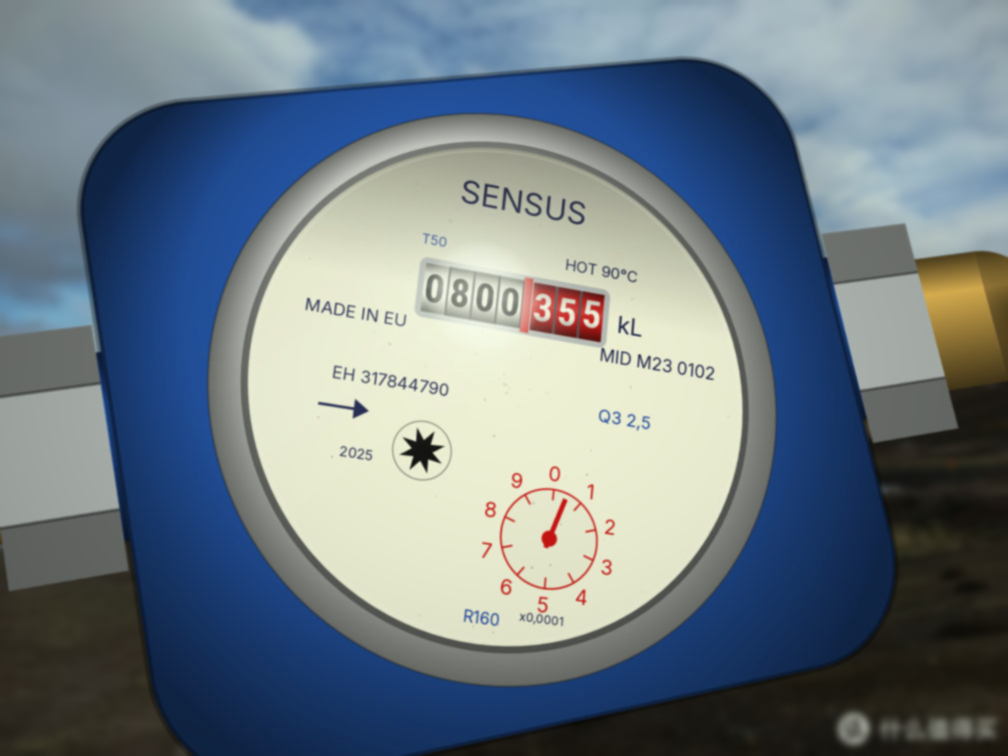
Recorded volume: kL 800.3550
